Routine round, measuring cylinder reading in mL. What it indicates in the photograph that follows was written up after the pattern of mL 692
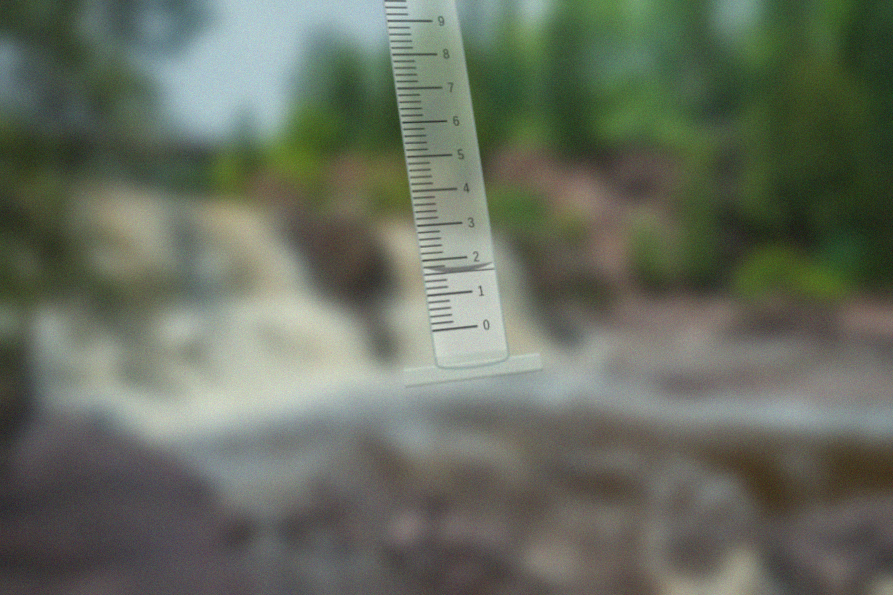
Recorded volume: mL 1.6
